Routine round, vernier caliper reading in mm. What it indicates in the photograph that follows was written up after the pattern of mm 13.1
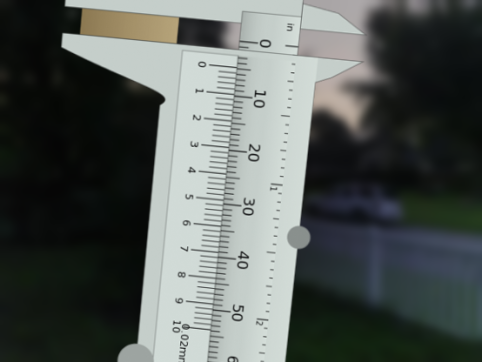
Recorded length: mm 4.8
